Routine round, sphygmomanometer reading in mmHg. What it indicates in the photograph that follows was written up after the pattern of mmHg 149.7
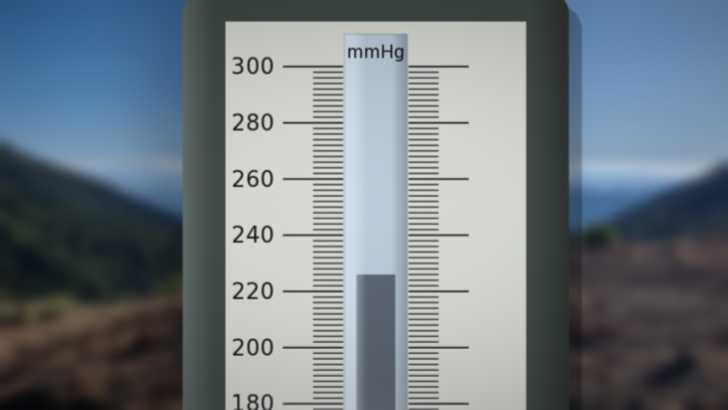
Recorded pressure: mmHg 226
